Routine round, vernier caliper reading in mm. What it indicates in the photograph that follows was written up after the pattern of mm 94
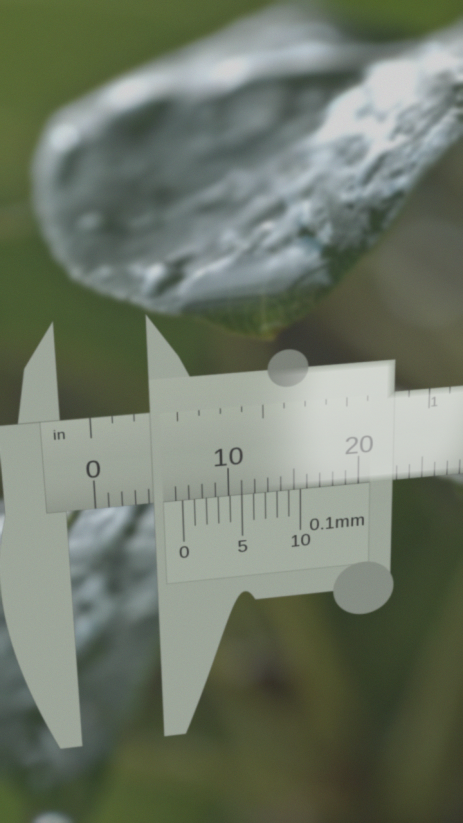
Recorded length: mm 6.5
